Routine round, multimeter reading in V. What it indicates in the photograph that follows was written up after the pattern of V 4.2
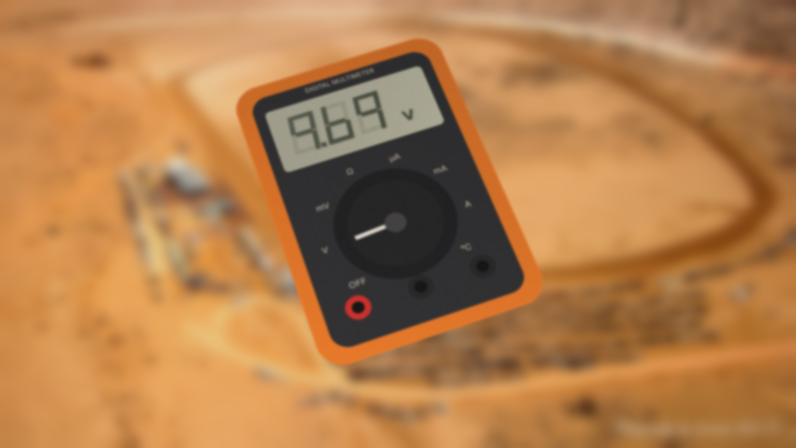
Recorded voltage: V 9.69
